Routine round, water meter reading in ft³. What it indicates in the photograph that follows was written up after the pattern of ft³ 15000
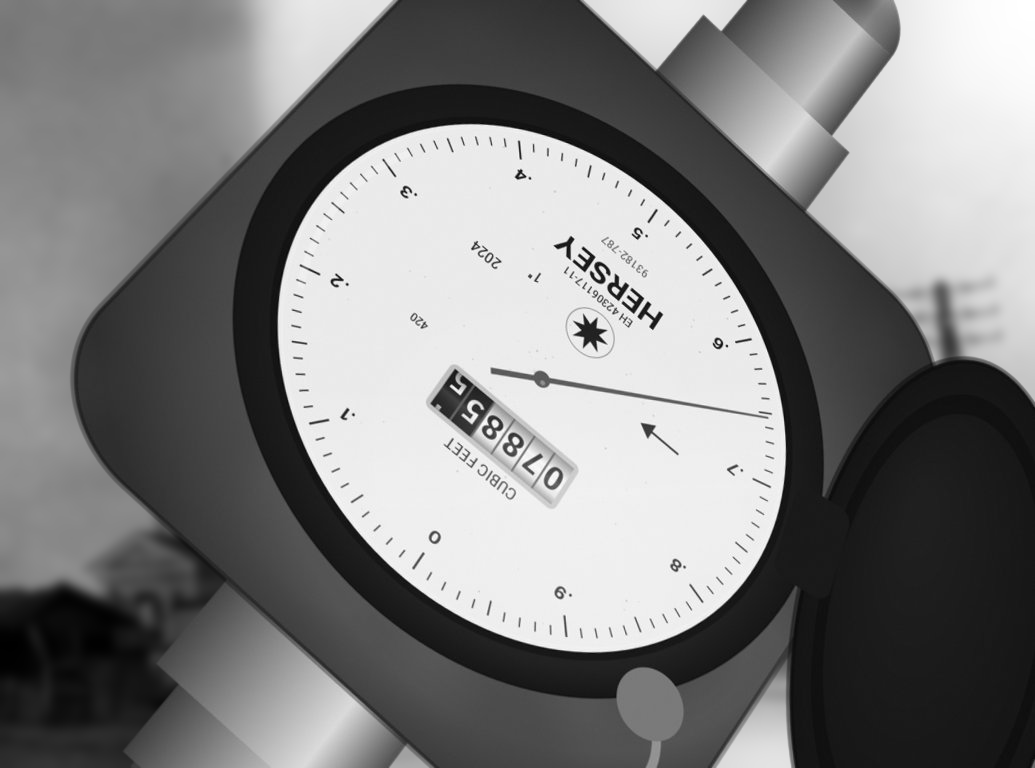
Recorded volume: ft³ 78854.65
